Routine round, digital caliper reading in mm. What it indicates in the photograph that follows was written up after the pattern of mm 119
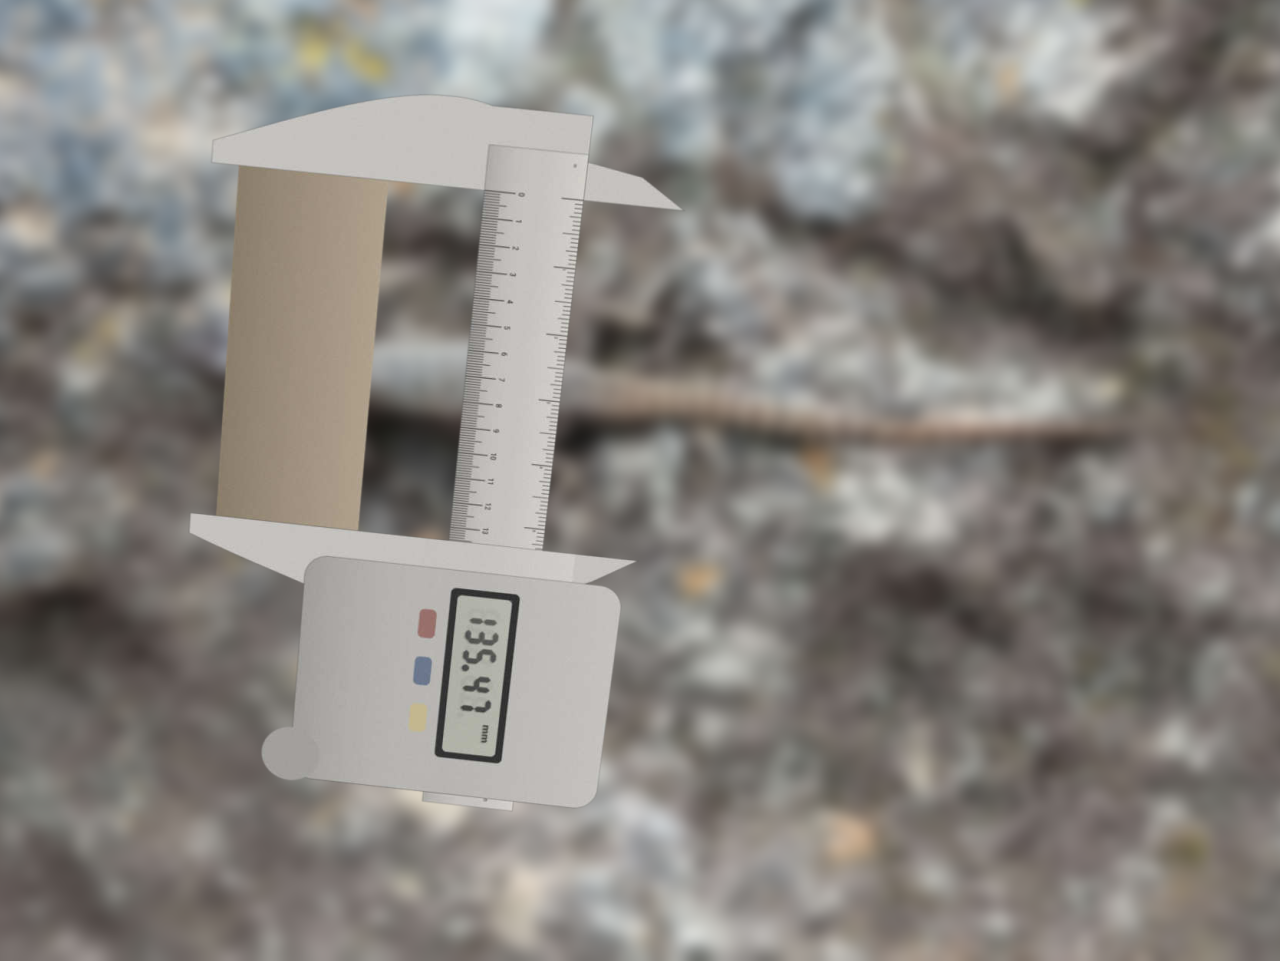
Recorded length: mm 135.47
